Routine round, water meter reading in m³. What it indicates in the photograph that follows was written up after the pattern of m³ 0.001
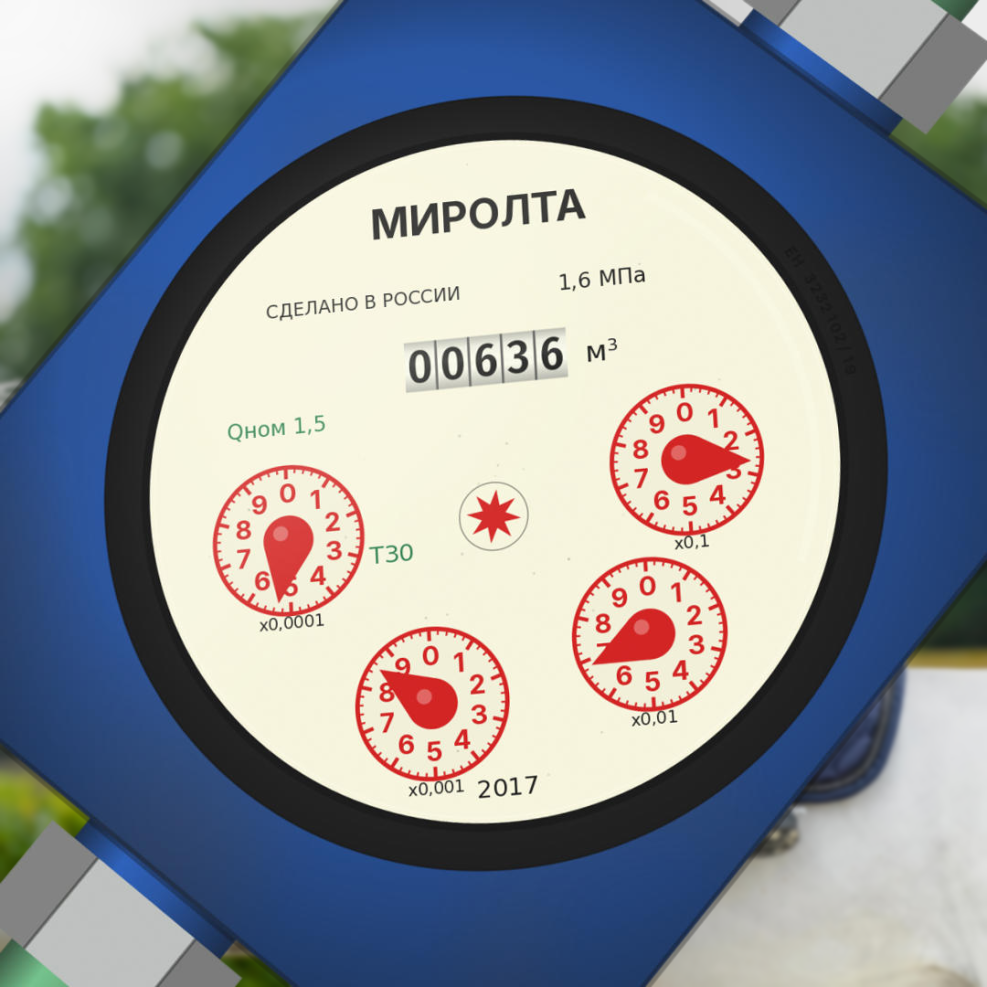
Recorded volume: m³ 636.2685
